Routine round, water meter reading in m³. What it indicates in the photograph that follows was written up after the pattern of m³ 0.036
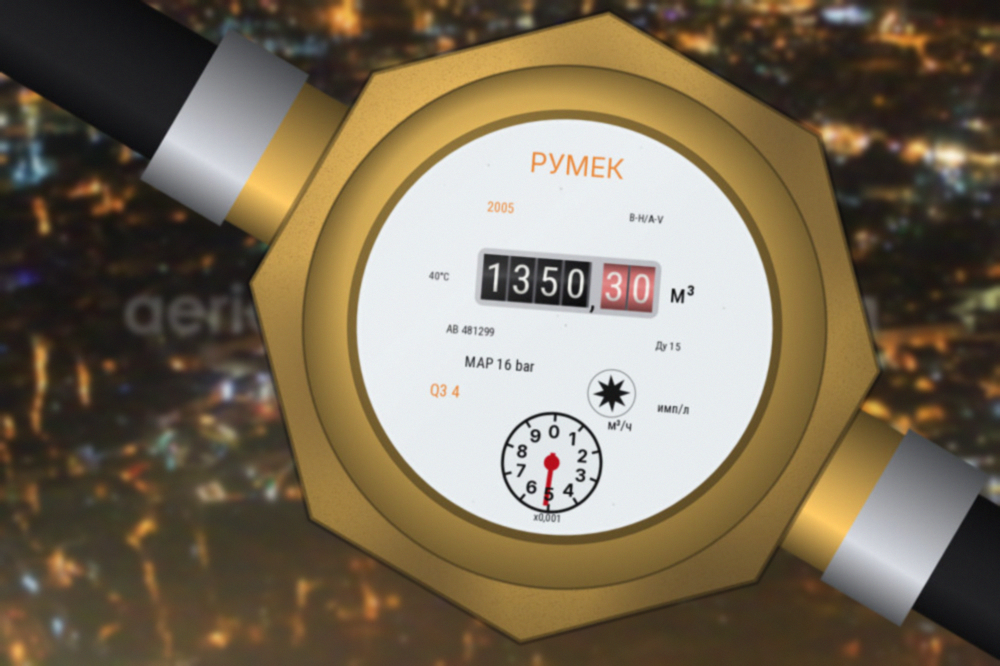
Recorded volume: m³ 1350.305
